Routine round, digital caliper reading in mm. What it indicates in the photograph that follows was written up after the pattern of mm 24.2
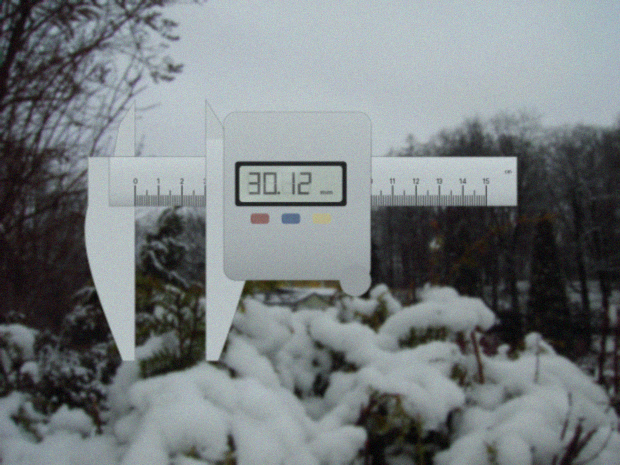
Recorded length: mm 30.12
